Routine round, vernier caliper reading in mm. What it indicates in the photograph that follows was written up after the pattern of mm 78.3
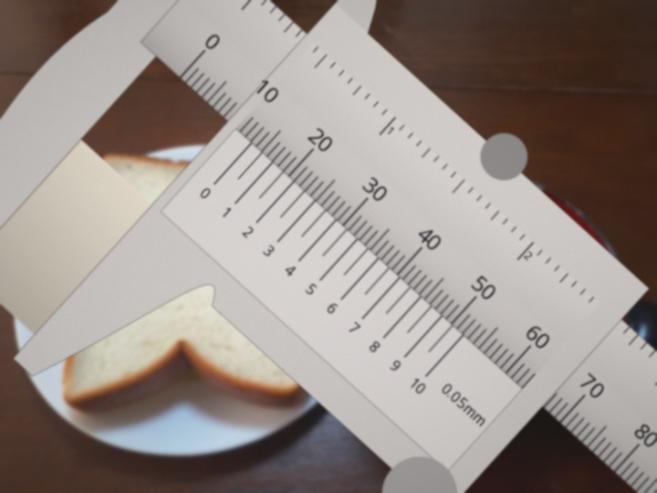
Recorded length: mm 13.2
